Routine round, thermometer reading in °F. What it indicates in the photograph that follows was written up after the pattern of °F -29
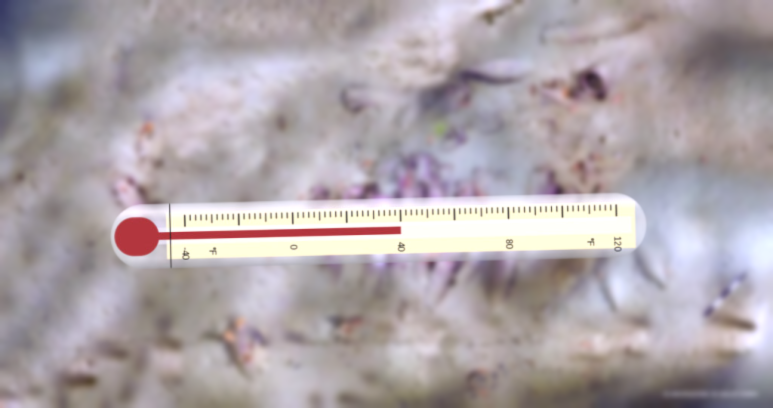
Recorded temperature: °F 40
